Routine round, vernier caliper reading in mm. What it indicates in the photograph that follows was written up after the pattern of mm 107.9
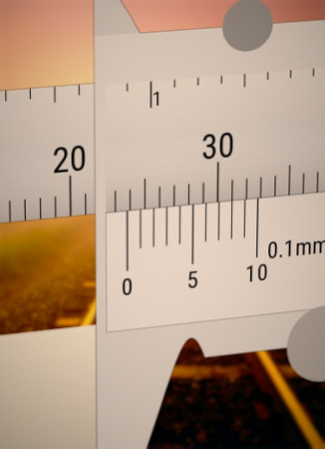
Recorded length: mm 23.8
